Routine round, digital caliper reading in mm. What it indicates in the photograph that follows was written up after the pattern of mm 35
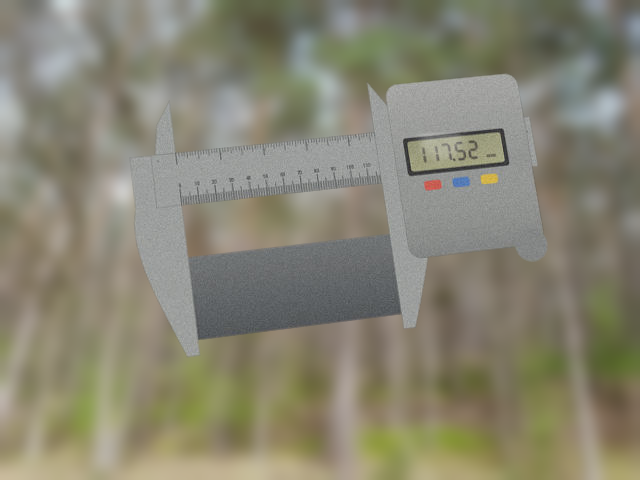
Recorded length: mm 117.52
